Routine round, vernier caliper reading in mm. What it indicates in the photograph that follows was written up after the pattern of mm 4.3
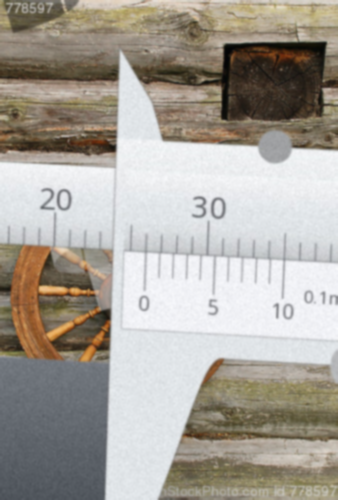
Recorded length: mm 26.0
